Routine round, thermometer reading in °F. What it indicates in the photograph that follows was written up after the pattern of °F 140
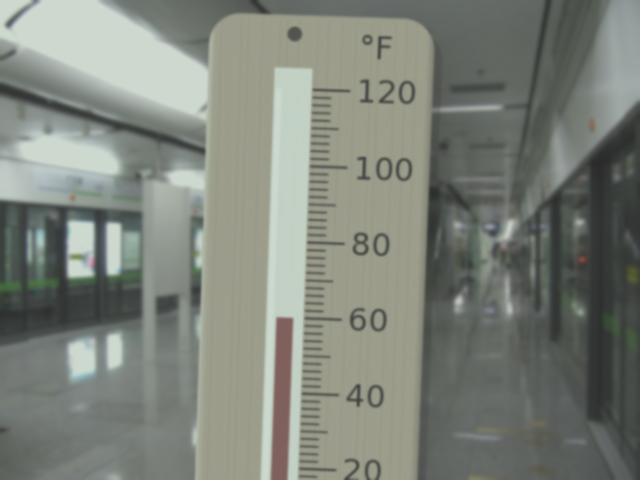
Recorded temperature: °F 60
